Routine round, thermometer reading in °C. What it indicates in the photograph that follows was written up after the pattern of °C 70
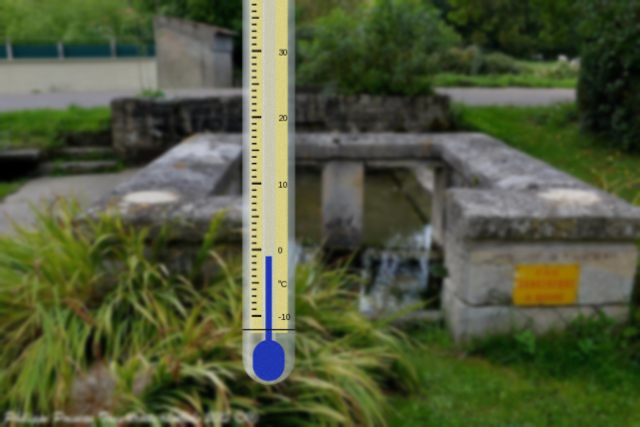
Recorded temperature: °C -1
